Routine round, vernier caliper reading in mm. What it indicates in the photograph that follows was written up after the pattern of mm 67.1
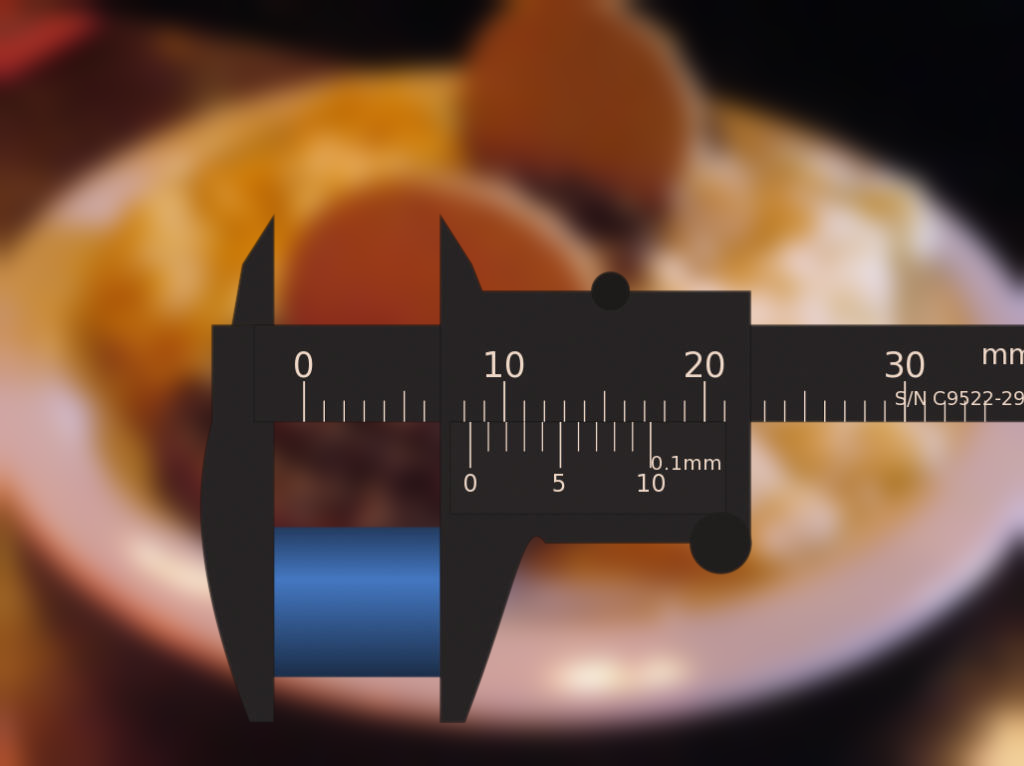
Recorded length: mm 8.3
